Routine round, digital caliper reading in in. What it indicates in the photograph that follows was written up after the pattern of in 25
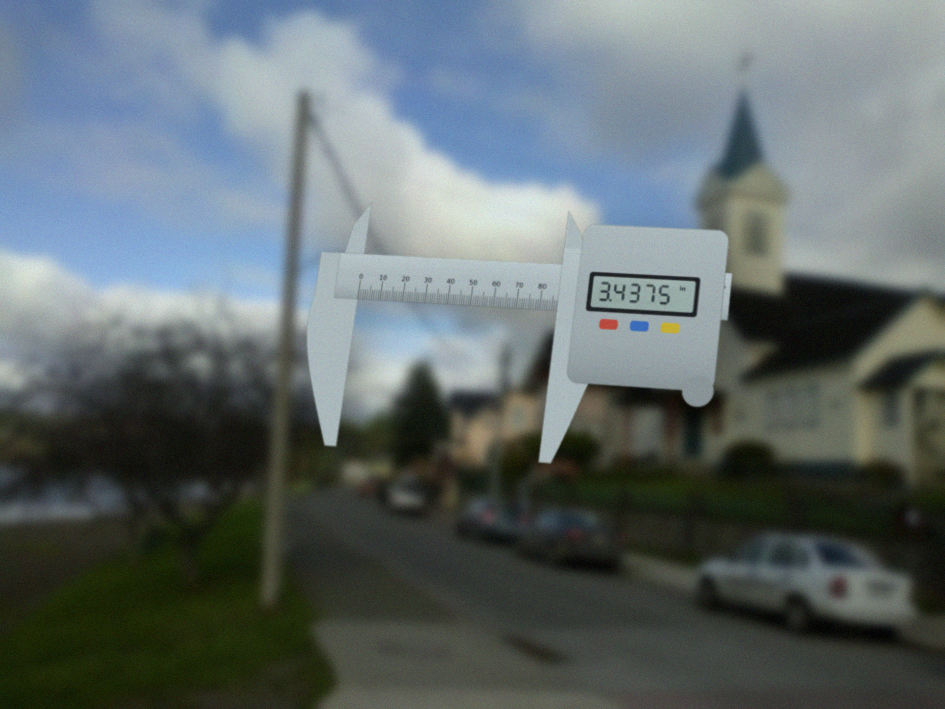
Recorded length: in 3.4375
